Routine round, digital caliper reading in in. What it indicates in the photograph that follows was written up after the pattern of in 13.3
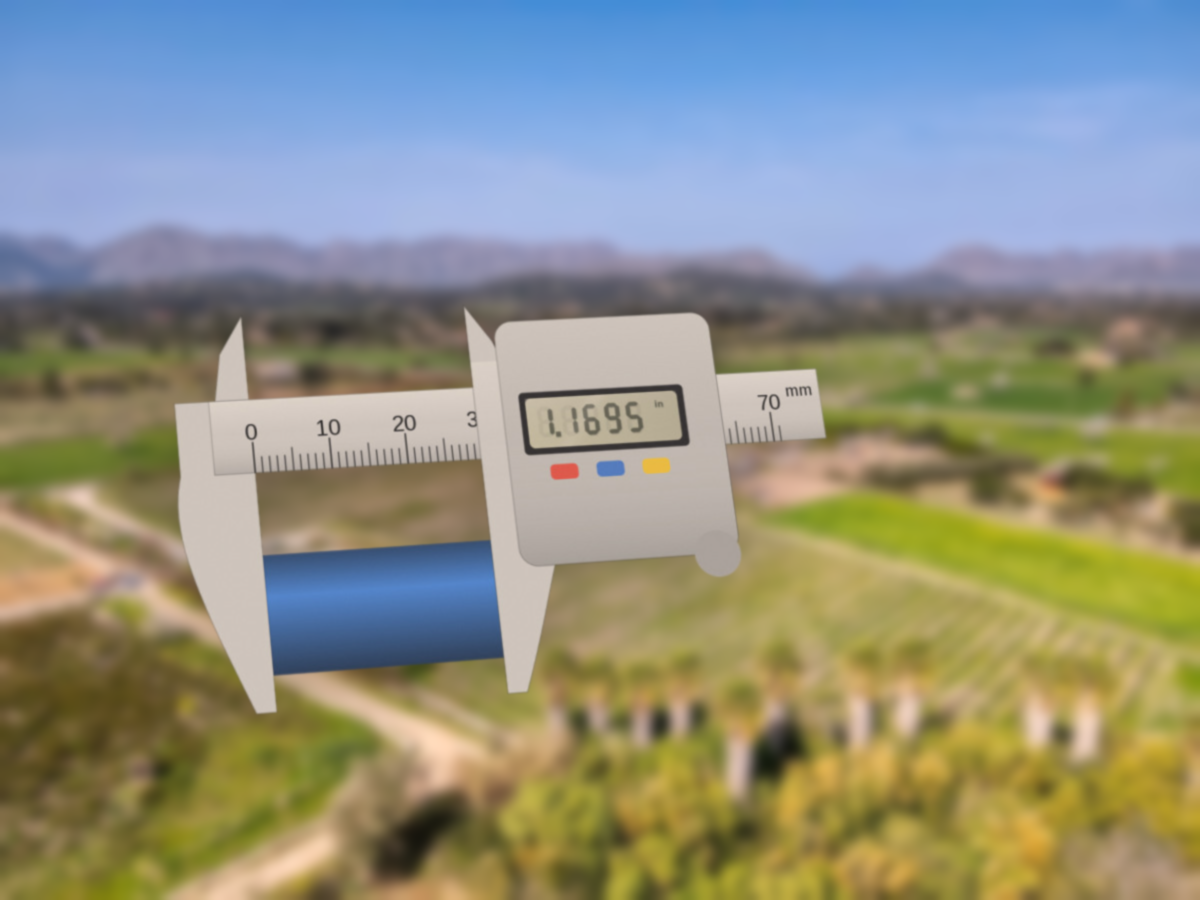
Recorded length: in 1.1695
